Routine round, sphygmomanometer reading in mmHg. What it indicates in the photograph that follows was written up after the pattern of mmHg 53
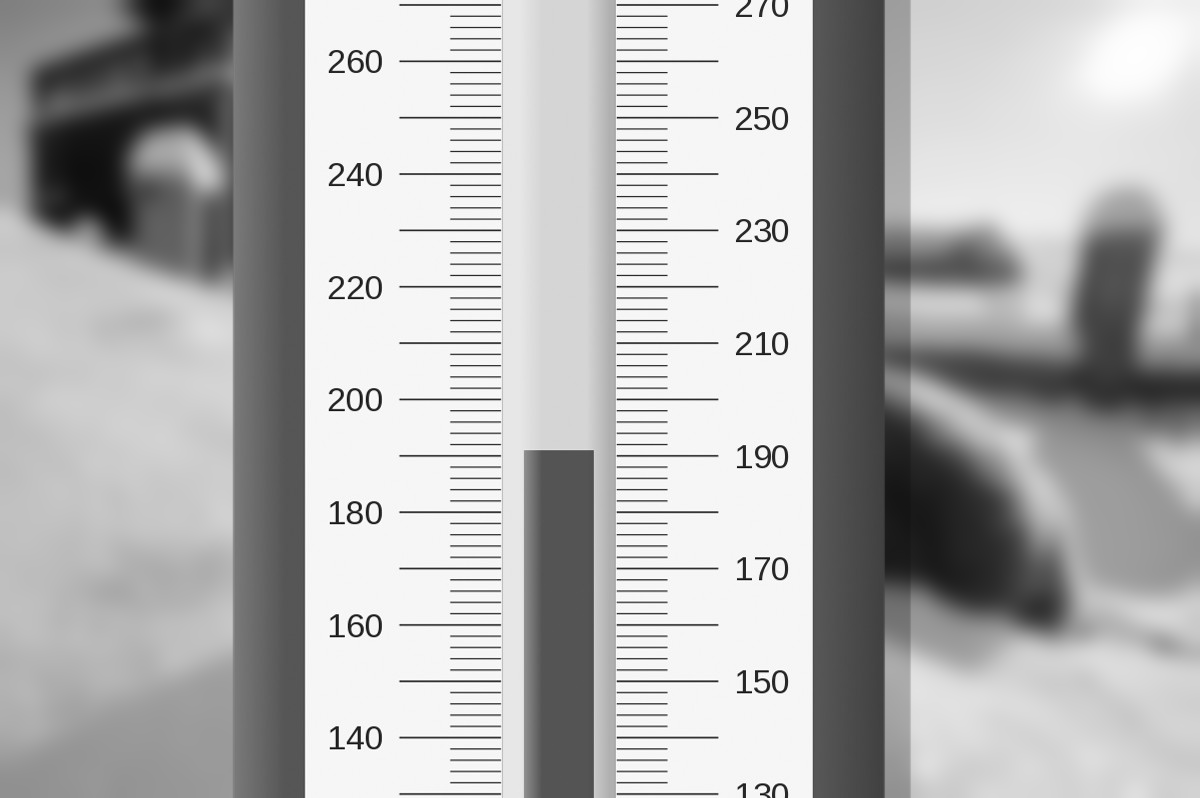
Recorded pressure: mmHg 191
